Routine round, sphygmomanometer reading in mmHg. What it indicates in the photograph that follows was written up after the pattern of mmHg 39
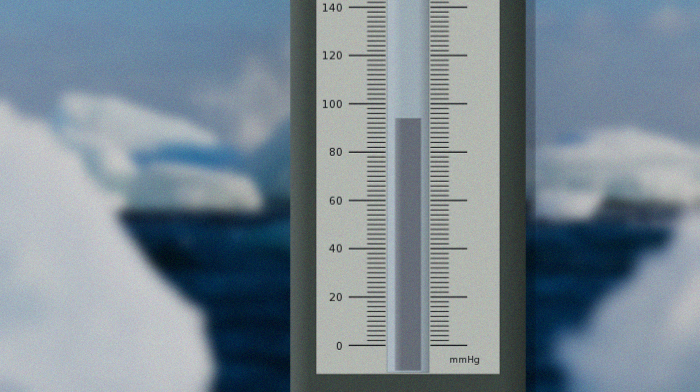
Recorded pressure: mmHg 94
